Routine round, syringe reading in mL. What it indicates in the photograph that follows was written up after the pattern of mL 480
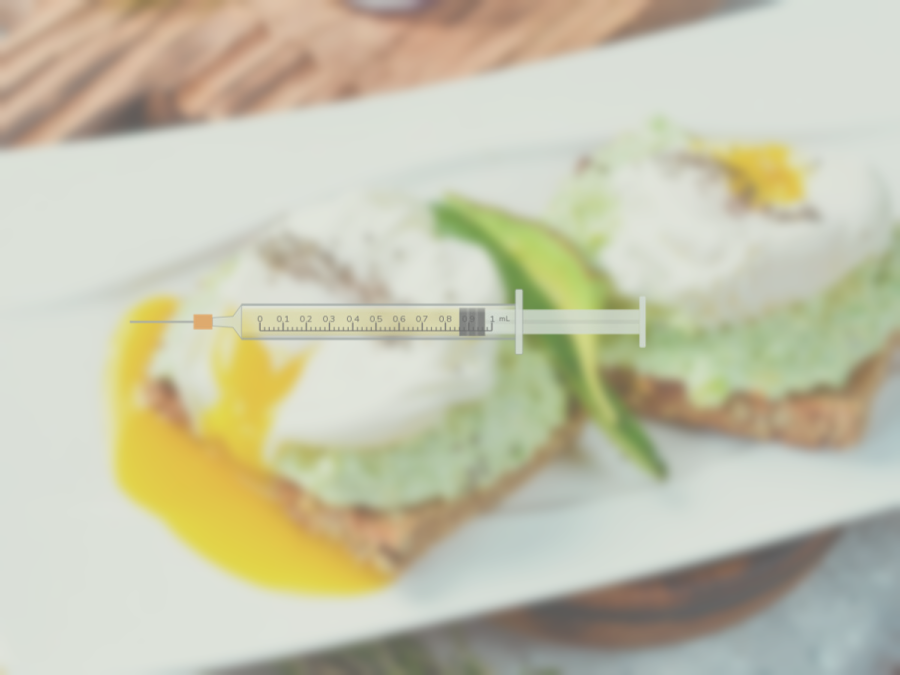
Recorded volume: mL 0.86
